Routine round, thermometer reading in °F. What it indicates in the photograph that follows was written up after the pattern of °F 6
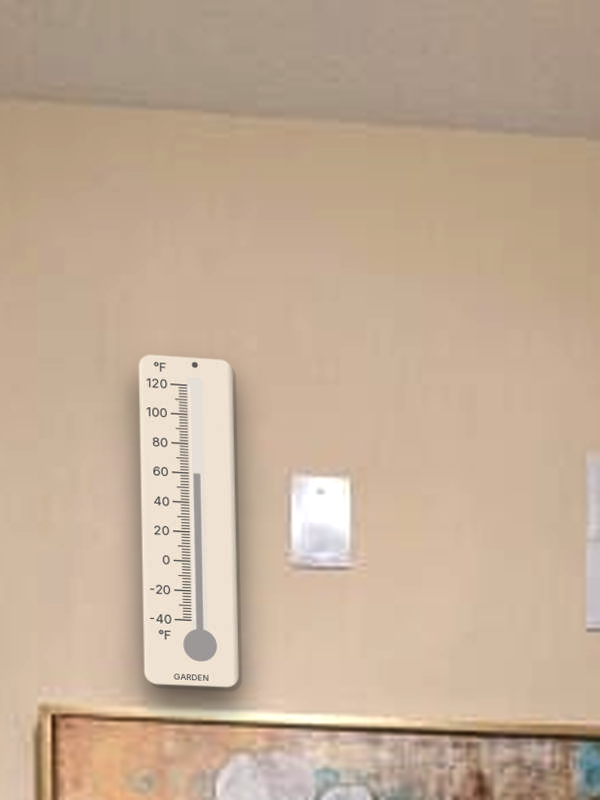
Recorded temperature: °F 60
